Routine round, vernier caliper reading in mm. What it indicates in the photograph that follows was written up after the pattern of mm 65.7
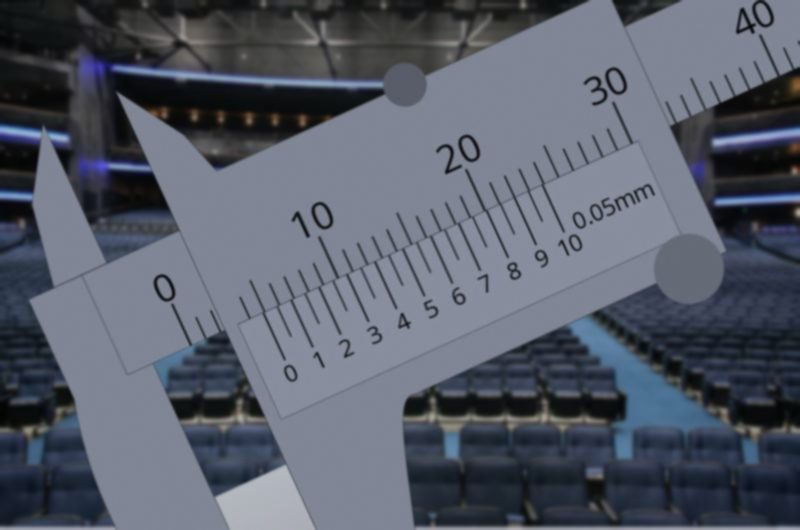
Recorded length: mm 4.9
